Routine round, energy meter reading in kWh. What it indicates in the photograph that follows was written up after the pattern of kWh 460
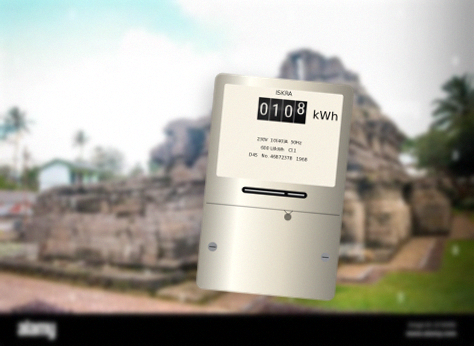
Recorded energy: kWh 108
